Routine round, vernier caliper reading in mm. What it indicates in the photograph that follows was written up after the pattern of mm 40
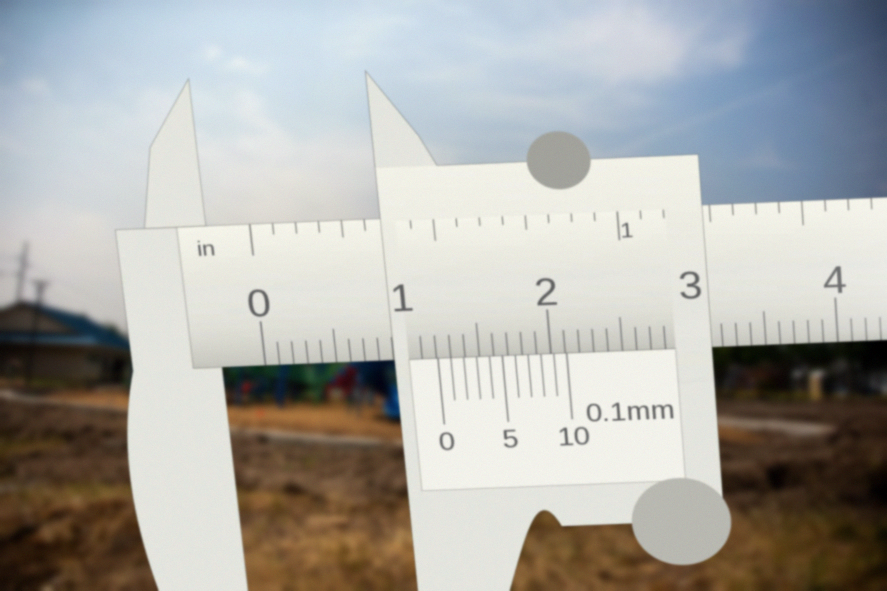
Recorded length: mm 12.1
